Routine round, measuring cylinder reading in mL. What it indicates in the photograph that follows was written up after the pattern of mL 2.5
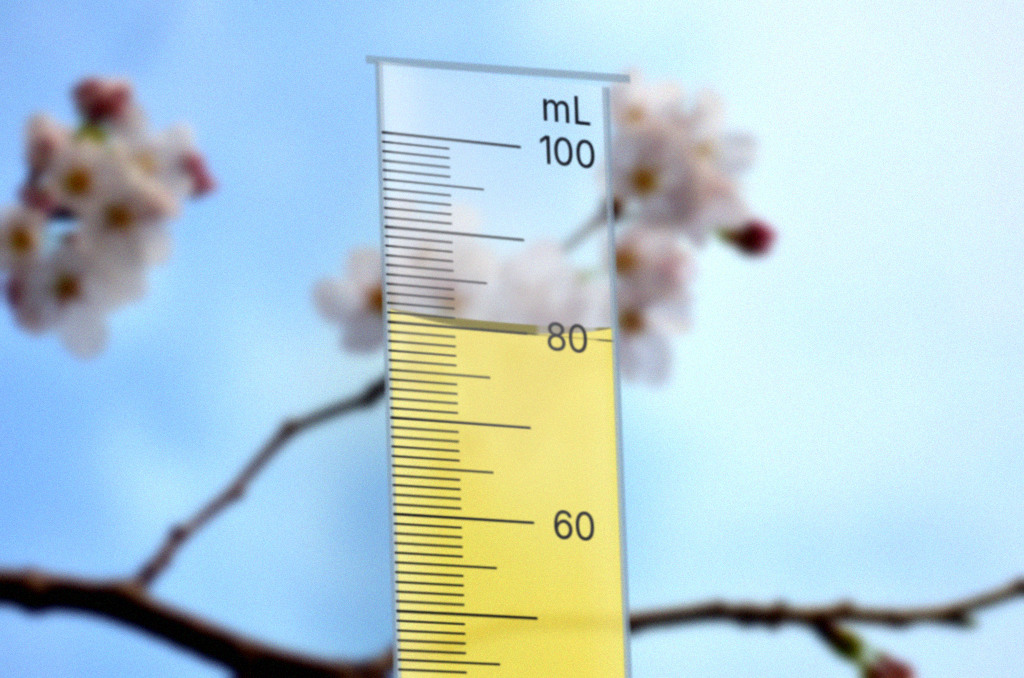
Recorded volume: mL 80
